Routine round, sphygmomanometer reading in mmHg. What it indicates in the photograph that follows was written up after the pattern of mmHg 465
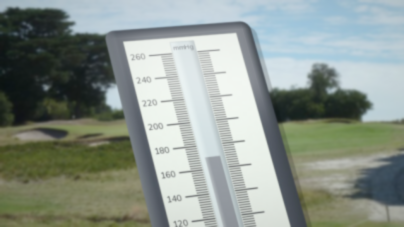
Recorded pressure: mmHg 170
